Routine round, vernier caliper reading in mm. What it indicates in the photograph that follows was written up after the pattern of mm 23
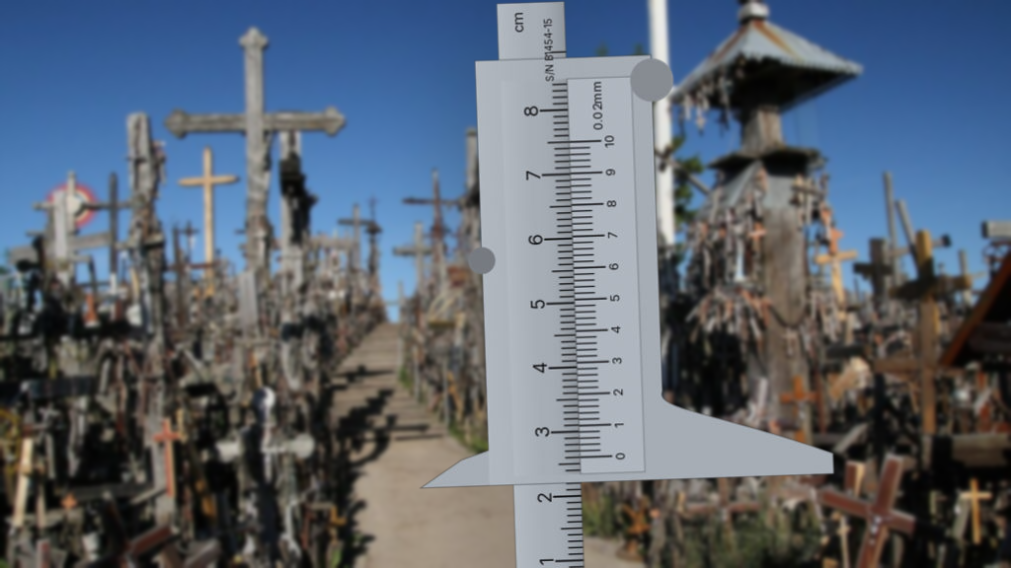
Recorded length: mm 26.0
